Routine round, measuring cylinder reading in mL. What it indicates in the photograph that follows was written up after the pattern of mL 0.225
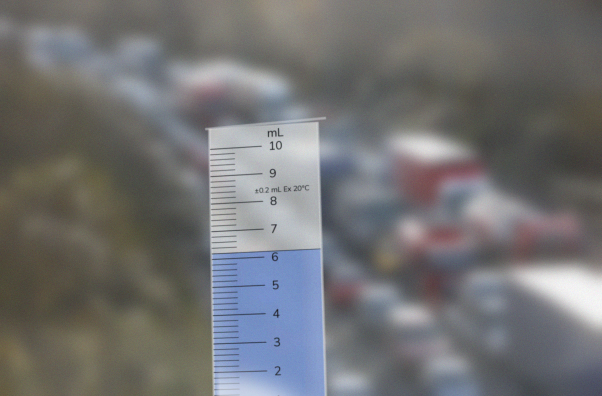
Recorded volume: mL 6.2
